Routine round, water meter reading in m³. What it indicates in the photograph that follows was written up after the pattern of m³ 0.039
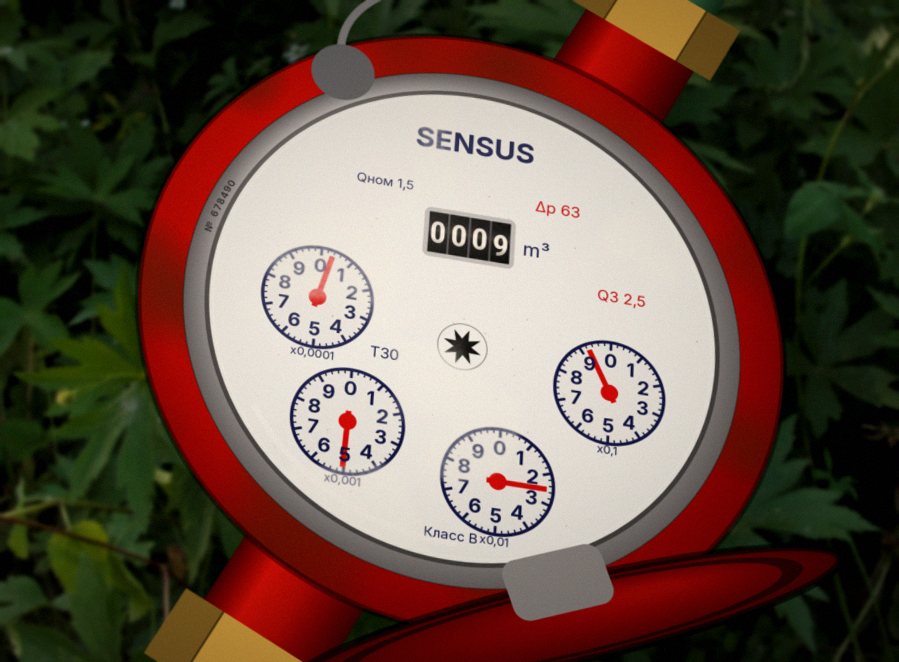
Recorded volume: m³ 8.9250
